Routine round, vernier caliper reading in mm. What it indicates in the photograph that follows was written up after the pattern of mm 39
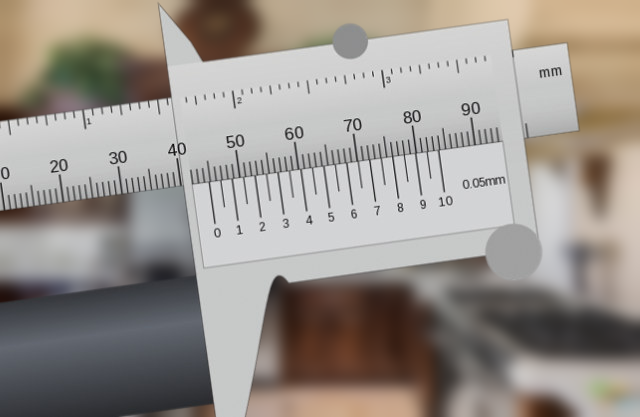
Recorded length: mm 44.8
